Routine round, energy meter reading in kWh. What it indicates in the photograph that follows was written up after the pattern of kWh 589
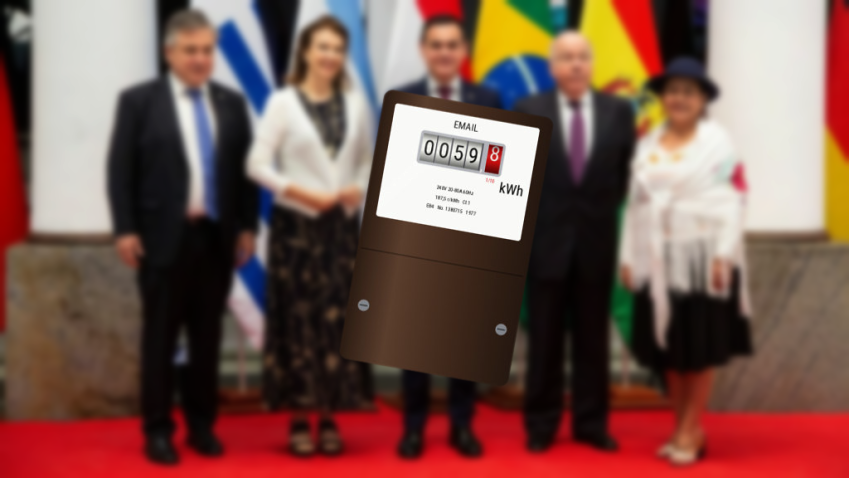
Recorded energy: kWh 59.8
